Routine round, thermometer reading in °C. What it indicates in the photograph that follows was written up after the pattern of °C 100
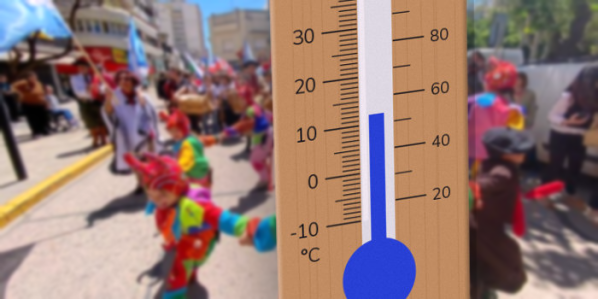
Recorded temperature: °C 12
